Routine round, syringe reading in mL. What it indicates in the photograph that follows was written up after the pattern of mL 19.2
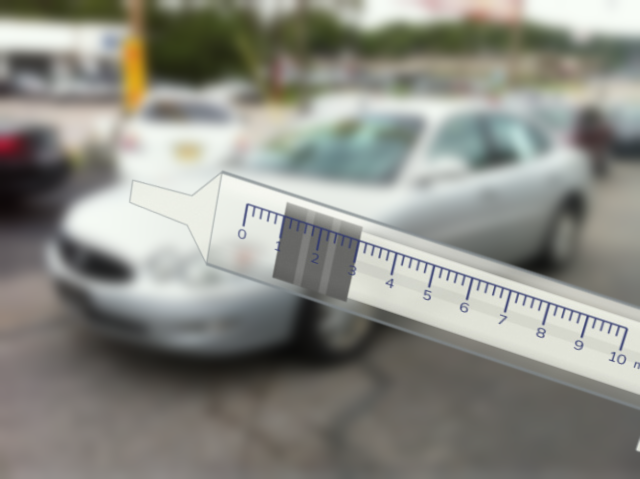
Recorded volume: mL 1
